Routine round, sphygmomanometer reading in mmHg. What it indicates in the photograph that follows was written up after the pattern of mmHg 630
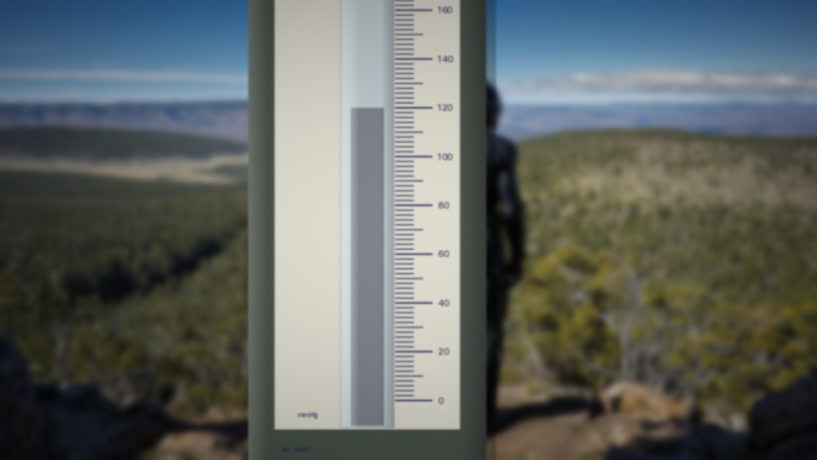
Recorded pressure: mmHg 120
